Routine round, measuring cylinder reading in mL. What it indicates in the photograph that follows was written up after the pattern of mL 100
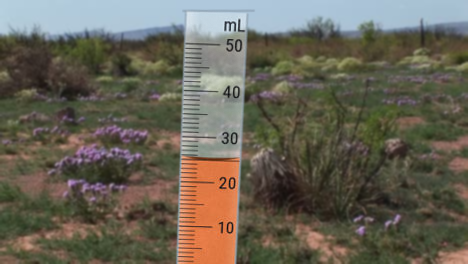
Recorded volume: mL 25
